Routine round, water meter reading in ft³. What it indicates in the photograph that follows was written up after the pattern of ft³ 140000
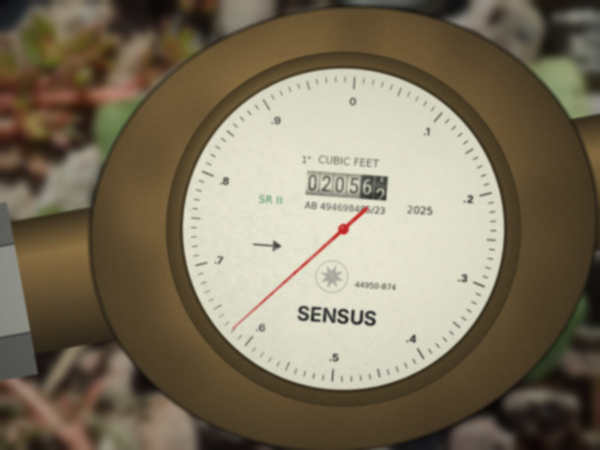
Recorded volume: ft³ 20561.62
